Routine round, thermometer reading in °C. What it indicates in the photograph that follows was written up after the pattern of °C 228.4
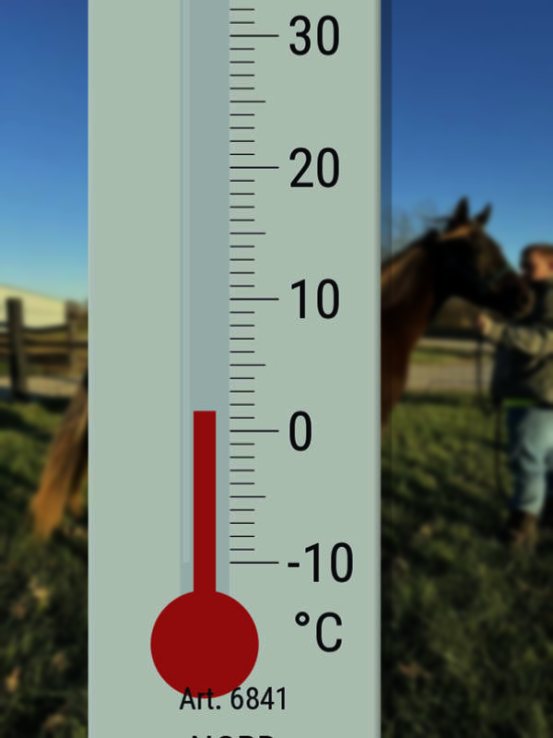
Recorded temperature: °C 1.5
